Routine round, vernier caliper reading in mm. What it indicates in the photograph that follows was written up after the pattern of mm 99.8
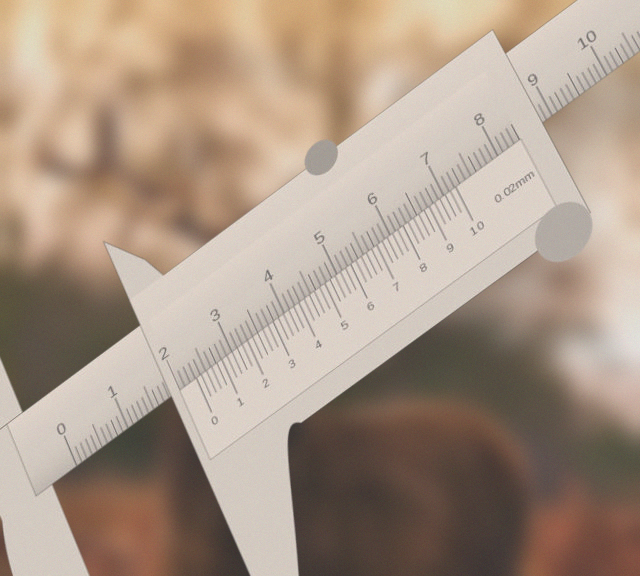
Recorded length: mm 23.2
